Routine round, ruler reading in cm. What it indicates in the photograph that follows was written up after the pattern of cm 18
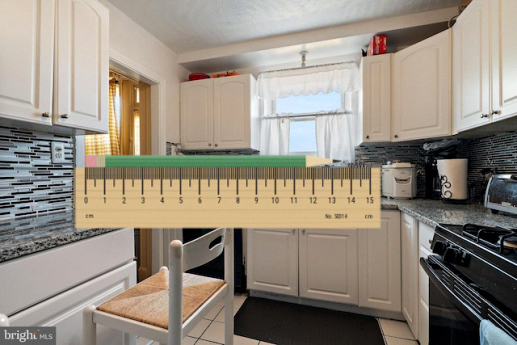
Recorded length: cm 13.5
